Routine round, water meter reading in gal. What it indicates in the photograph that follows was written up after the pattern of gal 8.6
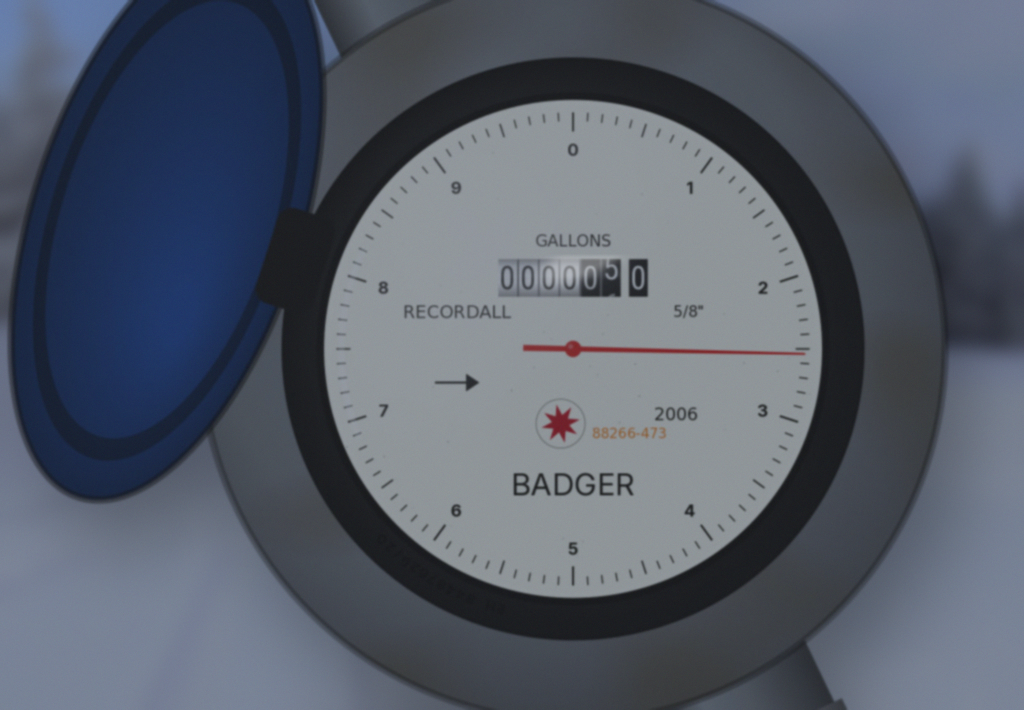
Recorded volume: gal 52.5
